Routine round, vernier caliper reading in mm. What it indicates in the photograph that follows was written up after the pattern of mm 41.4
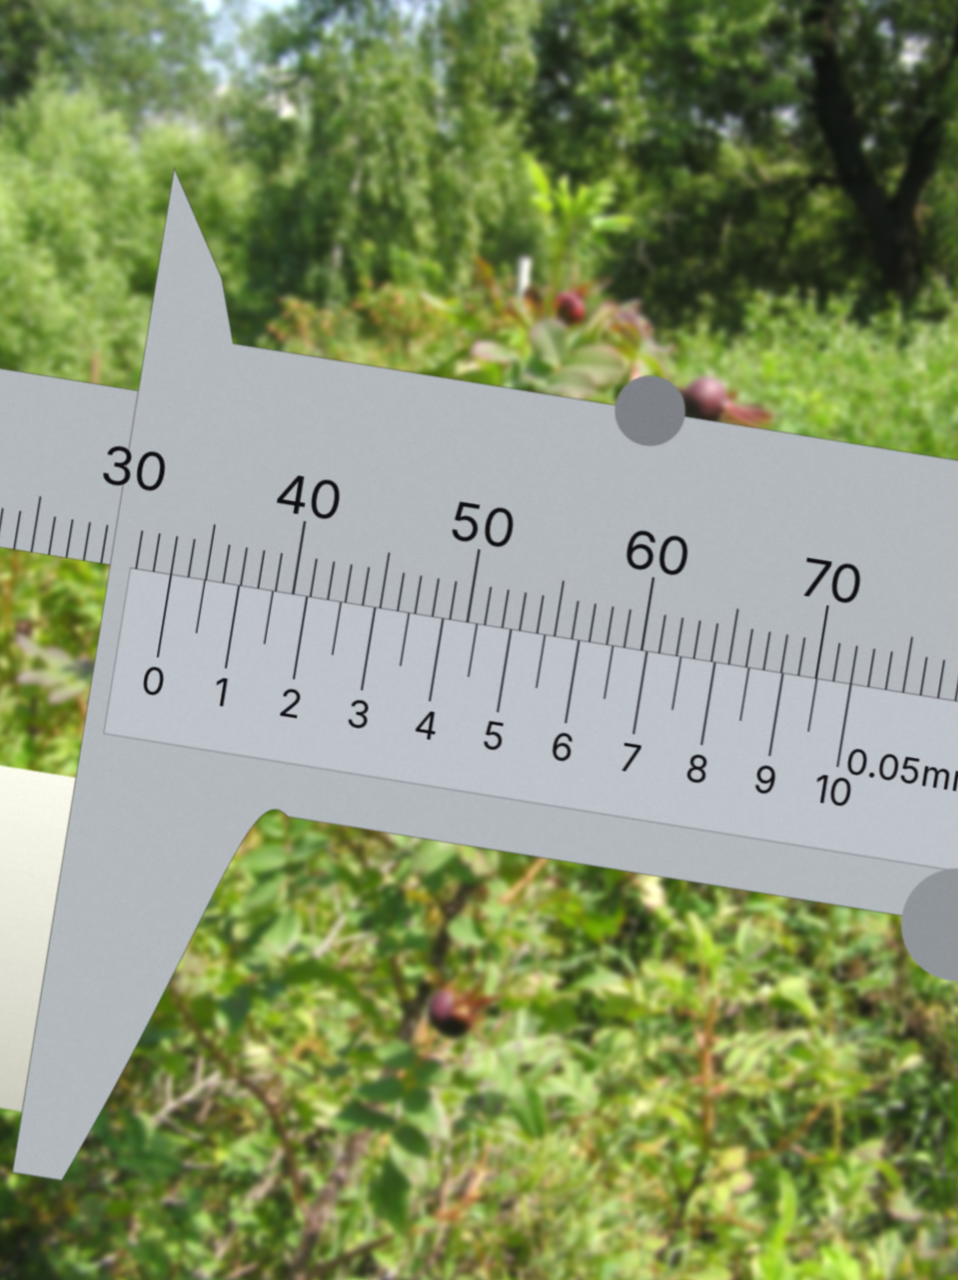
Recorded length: mm 33.0
